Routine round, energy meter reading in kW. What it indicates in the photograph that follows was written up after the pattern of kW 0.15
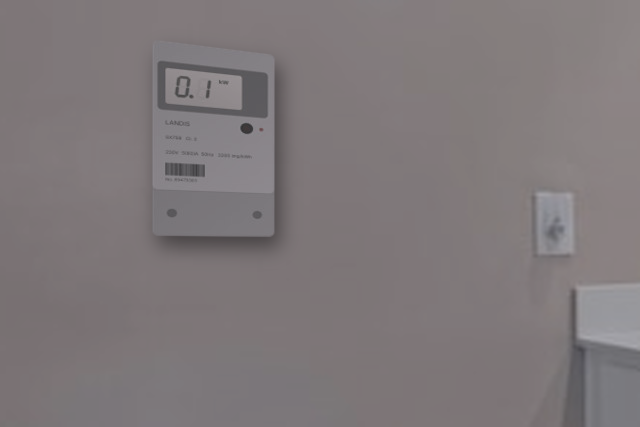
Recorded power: kW 0.1
